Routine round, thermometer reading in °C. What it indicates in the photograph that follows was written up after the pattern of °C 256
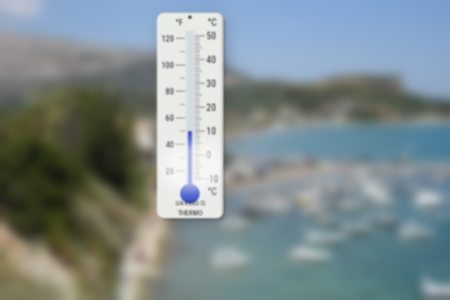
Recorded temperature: °C 10
